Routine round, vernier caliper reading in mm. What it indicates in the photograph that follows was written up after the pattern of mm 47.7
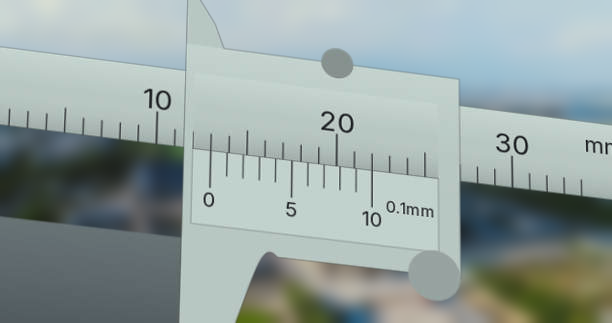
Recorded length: mm 13.0
